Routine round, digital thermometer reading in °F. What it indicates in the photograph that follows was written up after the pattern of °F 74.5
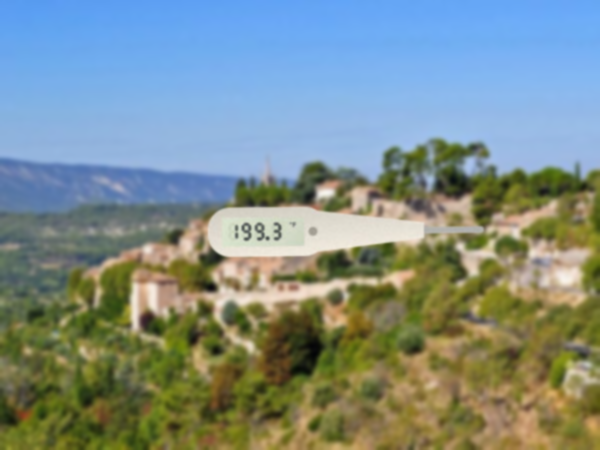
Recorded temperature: °F 199.3
